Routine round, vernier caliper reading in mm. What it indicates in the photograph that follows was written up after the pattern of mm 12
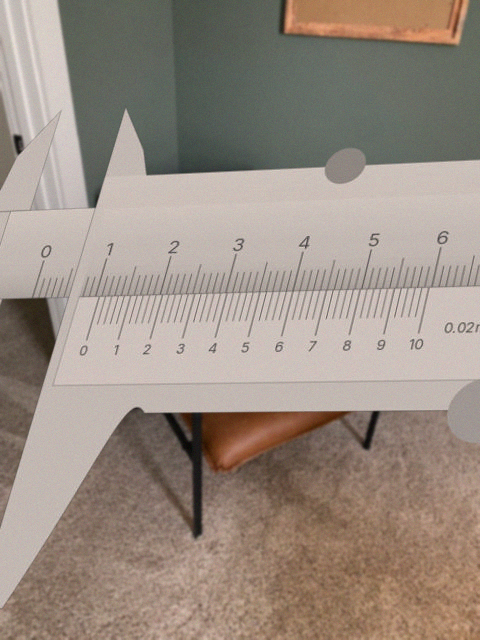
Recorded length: mm 10.6
